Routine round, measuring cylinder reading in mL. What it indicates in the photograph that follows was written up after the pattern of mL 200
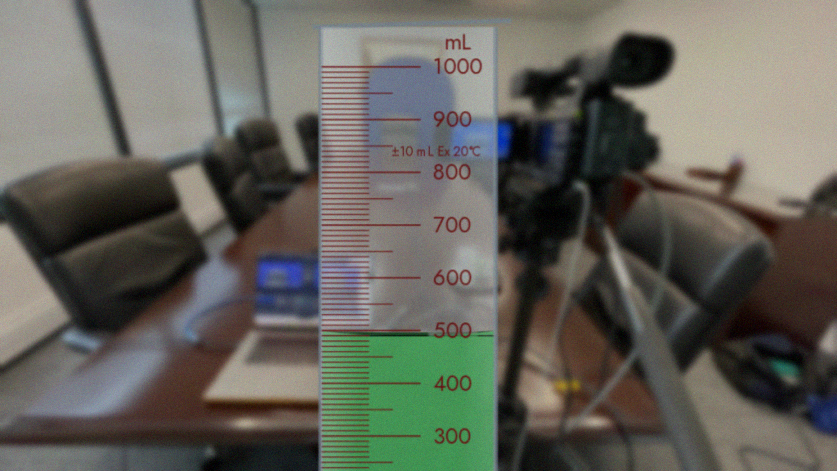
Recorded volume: mL 490
